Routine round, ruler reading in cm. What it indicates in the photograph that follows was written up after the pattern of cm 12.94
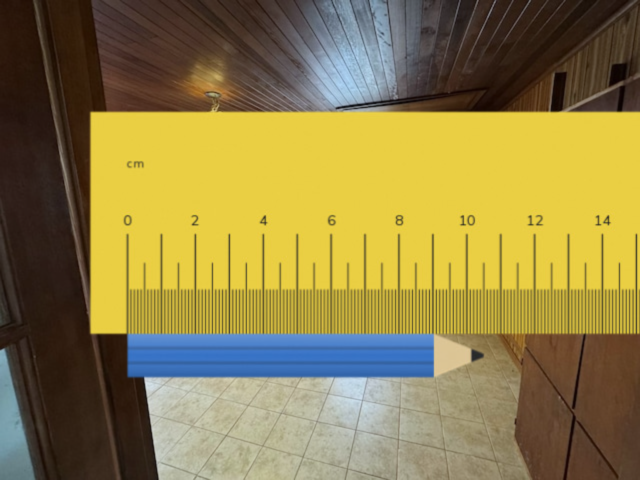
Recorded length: cm 10.5
